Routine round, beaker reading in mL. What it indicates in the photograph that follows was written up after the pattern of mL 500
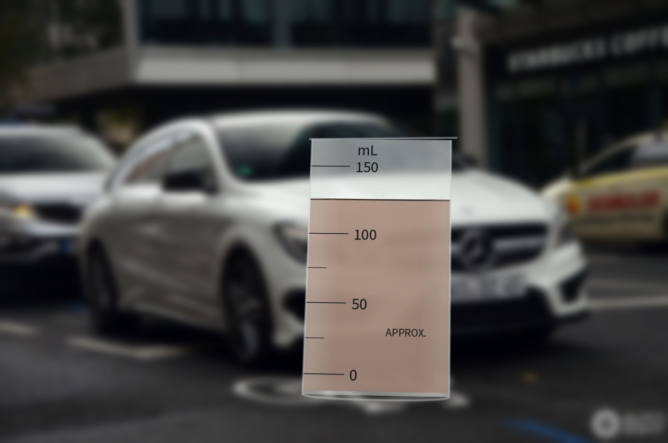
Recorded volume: mL 125
